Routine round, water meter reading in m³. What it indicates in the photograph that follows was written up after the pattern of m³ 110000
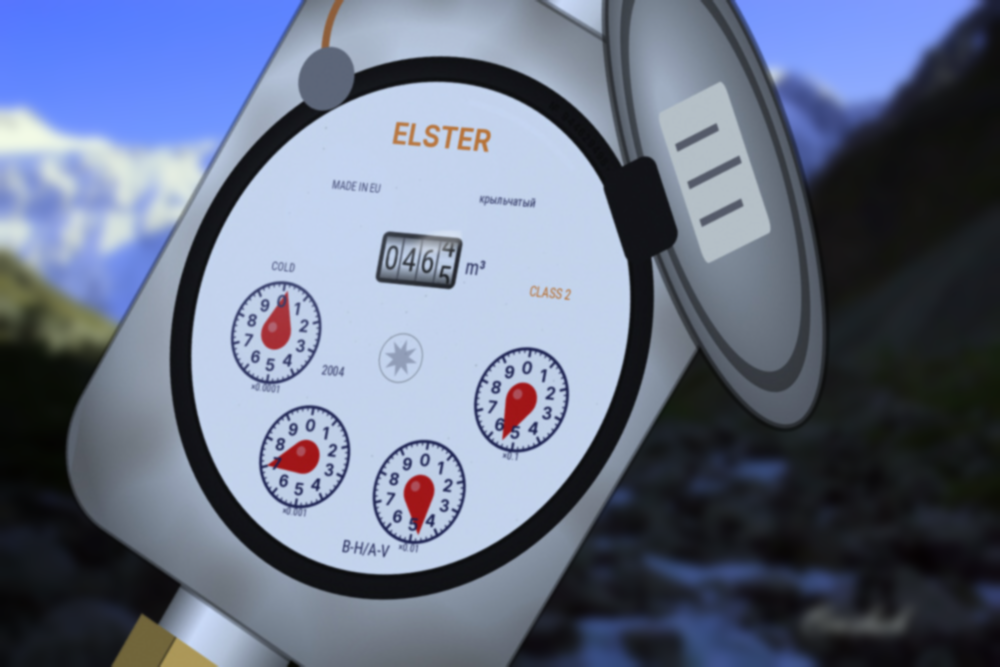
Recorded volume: m³ 464.5470
